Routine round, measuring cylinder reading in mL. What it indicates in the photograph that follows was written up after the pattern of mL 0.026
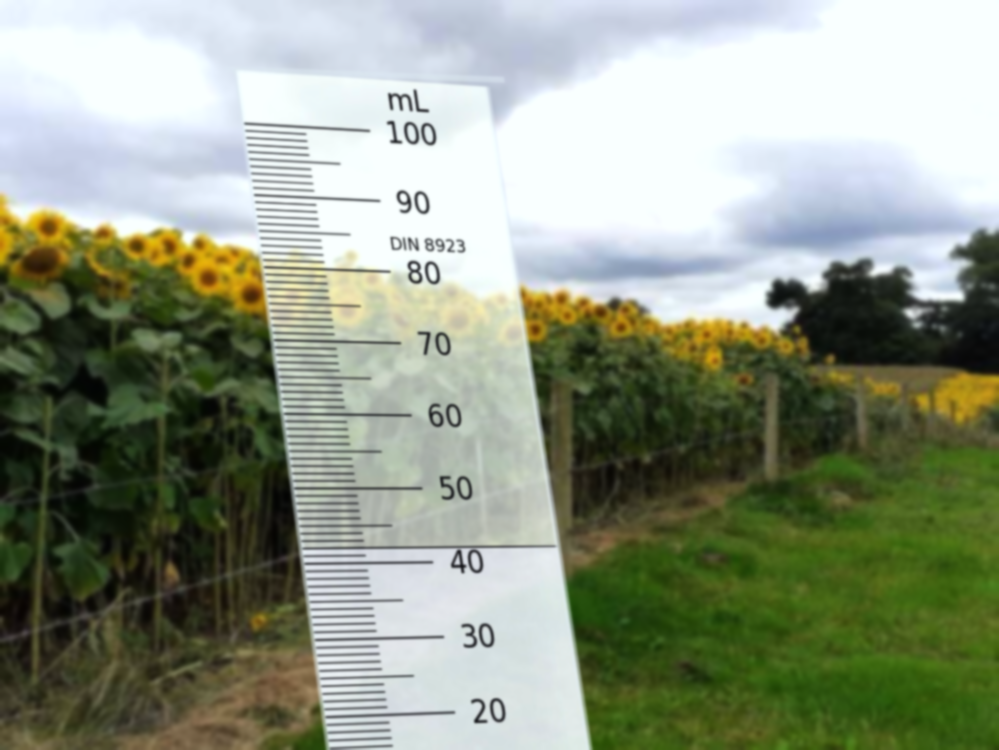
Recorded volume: mL 42
